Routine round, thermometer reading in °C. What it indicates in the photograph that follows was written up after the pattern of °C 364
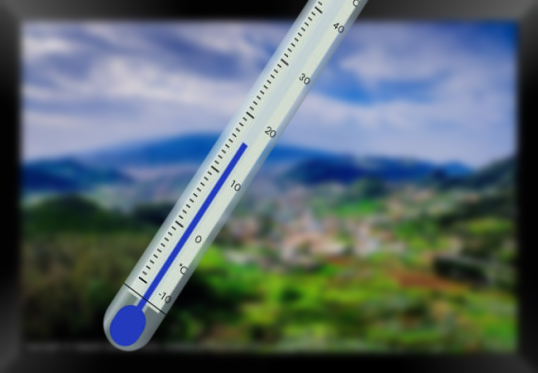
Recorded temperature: °C 16
